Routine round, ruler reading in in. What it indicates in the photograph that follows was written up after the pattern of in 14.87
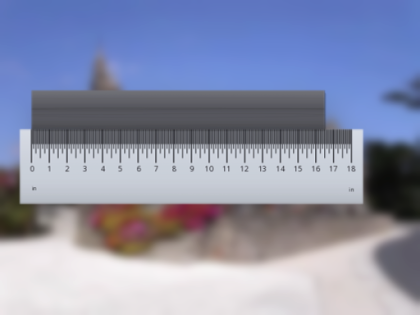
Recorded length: in 16.5
